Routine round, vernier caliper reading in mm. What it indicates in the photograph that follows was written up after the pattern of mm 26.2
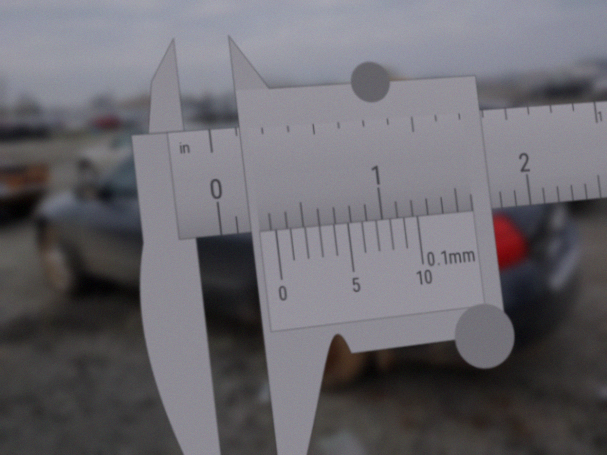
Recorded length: mm 3.3
